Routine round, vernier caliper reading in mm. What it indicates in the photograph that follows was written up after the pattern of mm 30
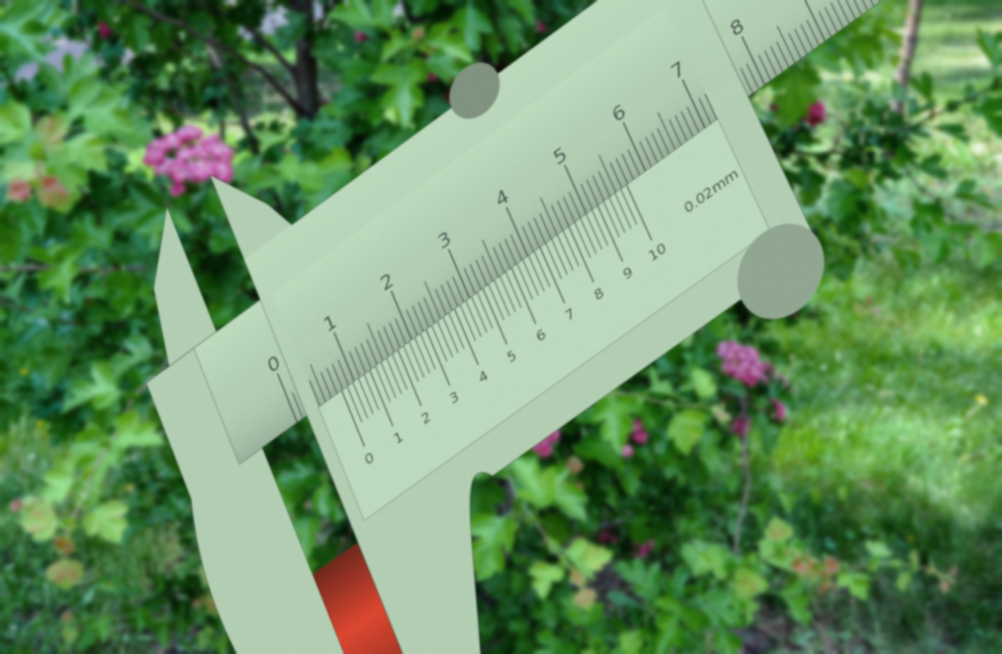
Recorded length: mm 7.8
